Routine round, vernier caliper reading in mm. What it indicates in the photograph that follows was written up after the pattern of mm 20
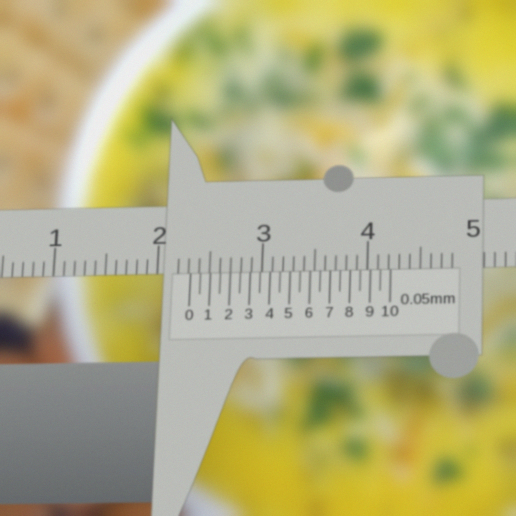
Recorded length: mm 23.2
